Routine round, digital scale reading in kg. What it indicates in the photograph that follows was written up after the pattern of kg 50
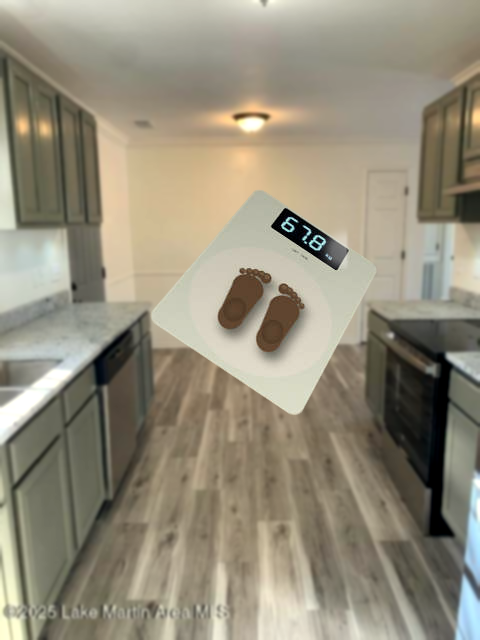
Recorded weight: kg 67.8
